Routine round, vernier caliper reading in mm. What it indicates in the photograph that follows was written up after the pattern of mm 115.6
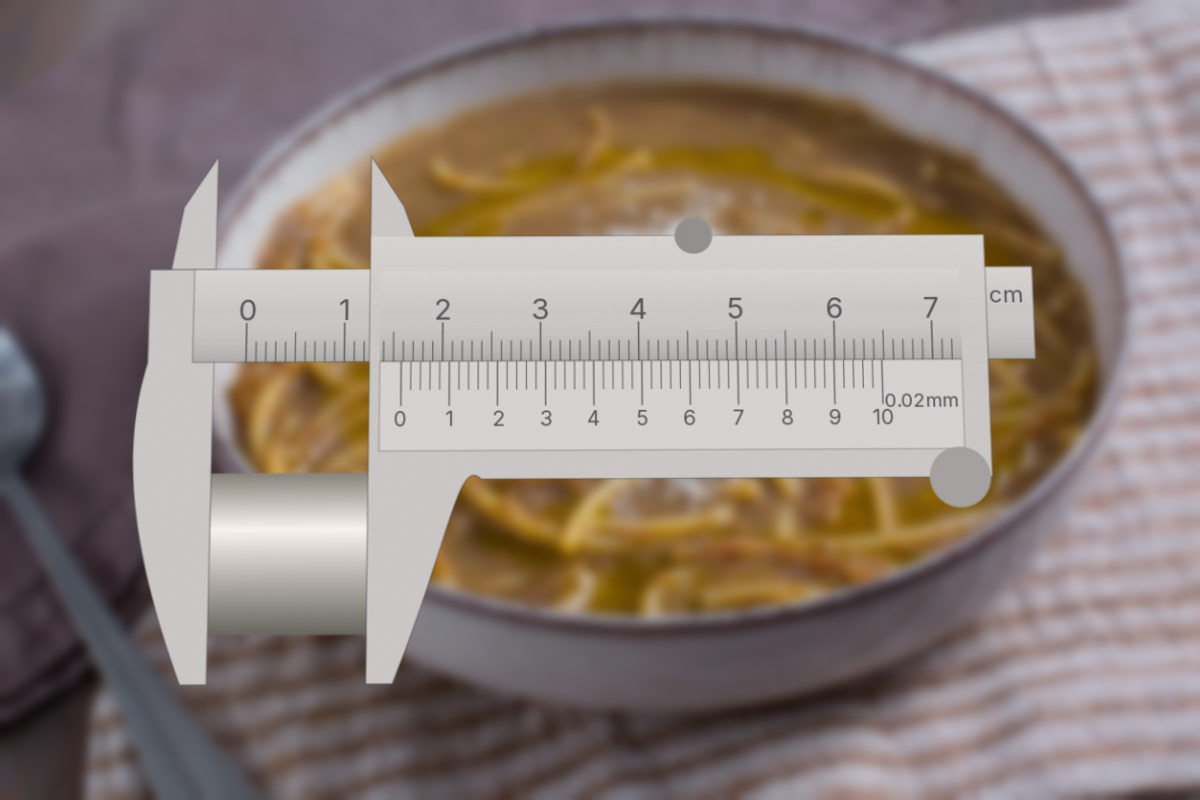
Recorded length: mm 15.8
